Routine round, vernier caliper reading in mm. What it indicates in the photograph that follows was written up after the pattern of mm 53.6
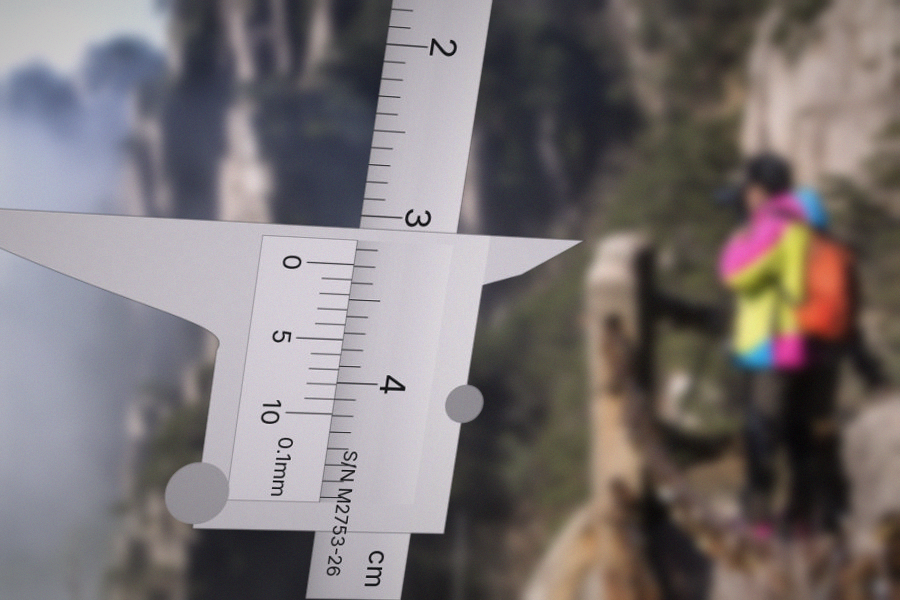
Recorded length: mm 32.9
